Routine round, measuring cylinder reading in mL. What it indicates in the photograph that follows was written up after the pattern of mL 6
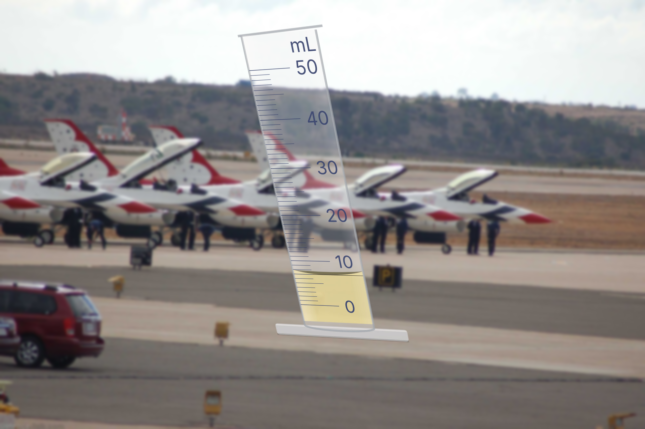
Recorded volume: mL 7
